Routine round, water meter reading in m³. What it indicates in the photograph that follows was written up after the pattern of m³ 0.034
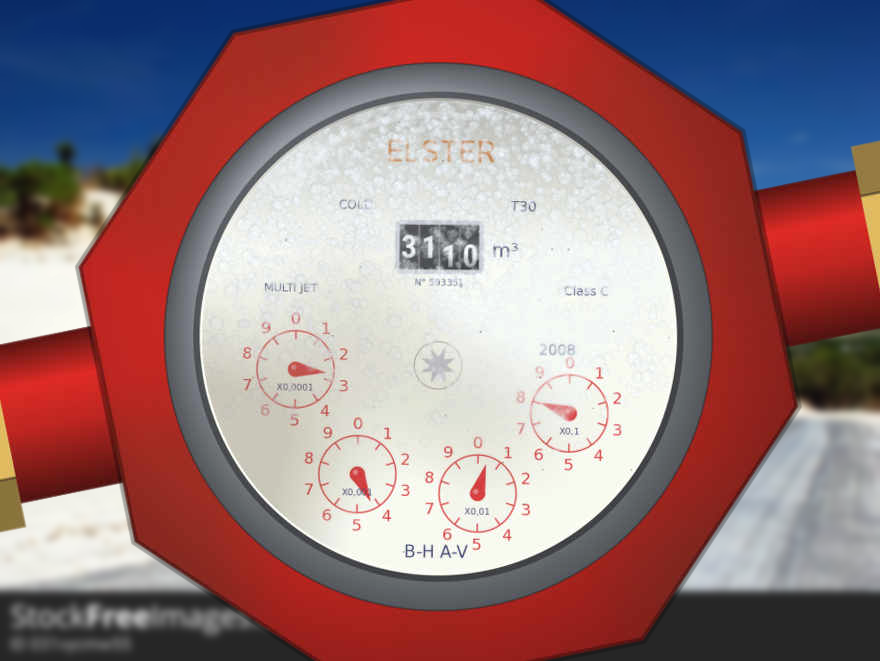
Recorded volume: m³ 3109.8042
